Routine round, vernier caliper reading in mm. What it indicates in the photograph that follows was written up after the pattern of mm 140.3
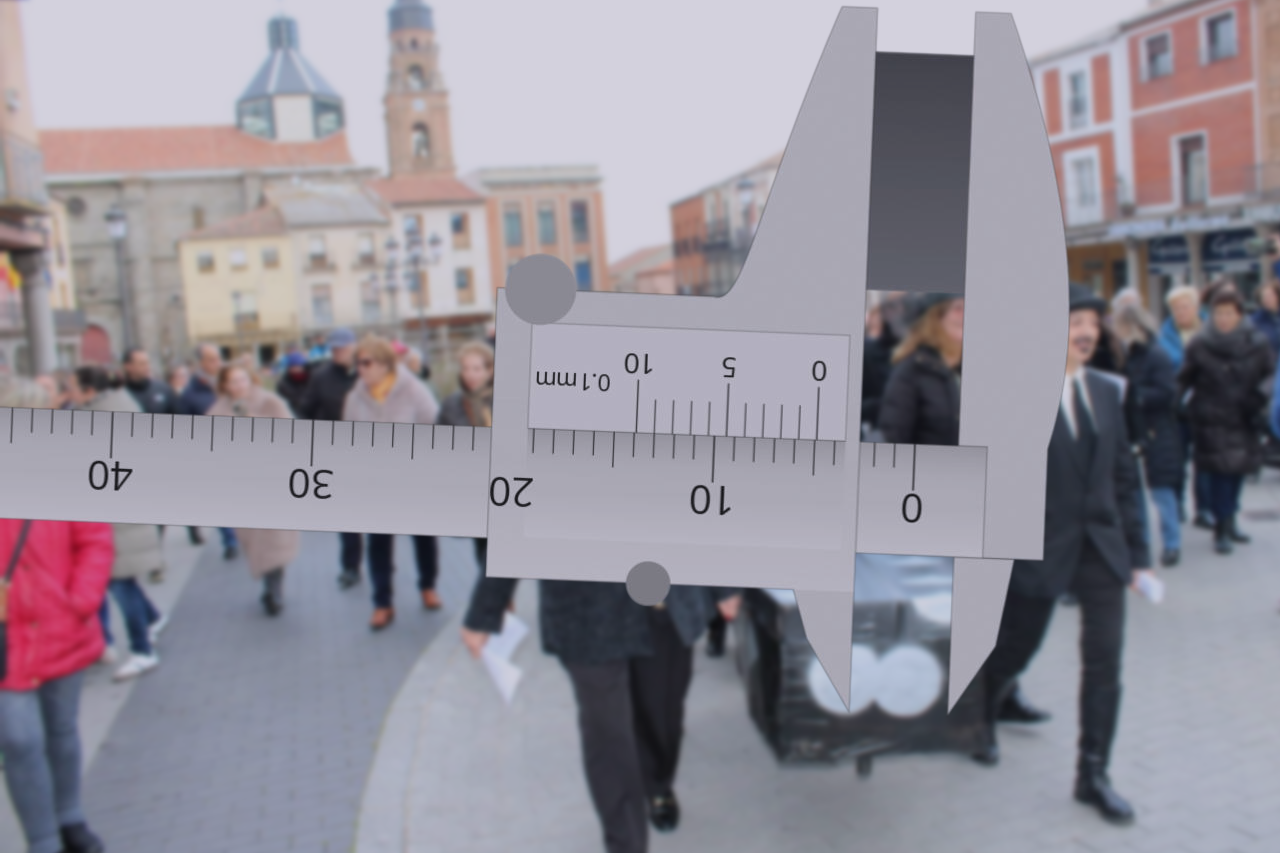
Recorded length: mm 4.9
